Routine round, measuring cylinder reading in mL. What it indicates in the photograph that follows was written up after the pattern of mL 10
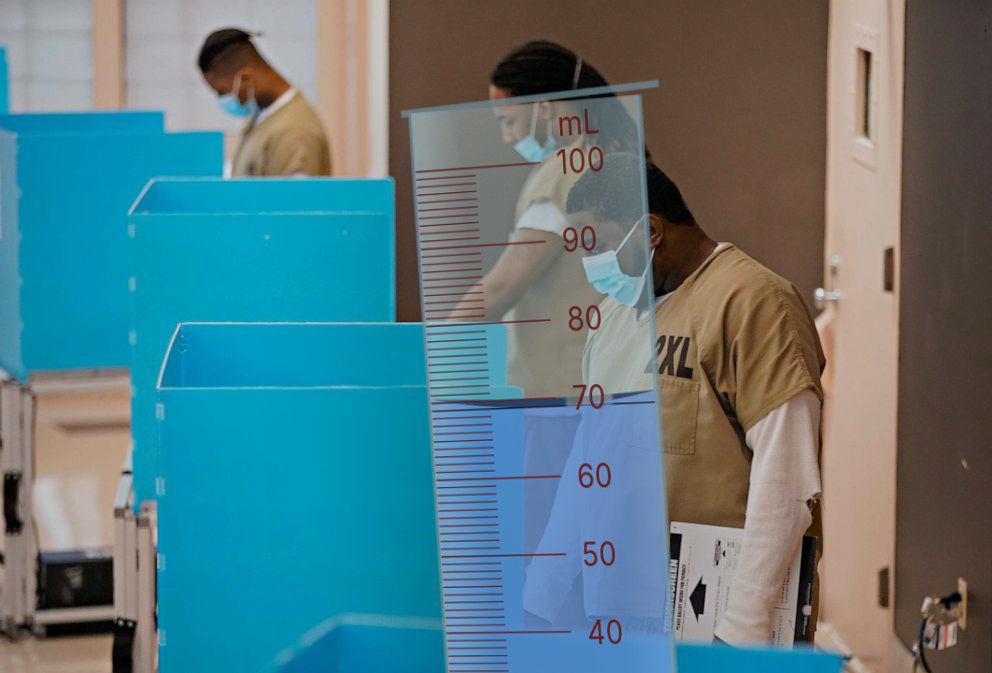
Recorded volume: mL 69
